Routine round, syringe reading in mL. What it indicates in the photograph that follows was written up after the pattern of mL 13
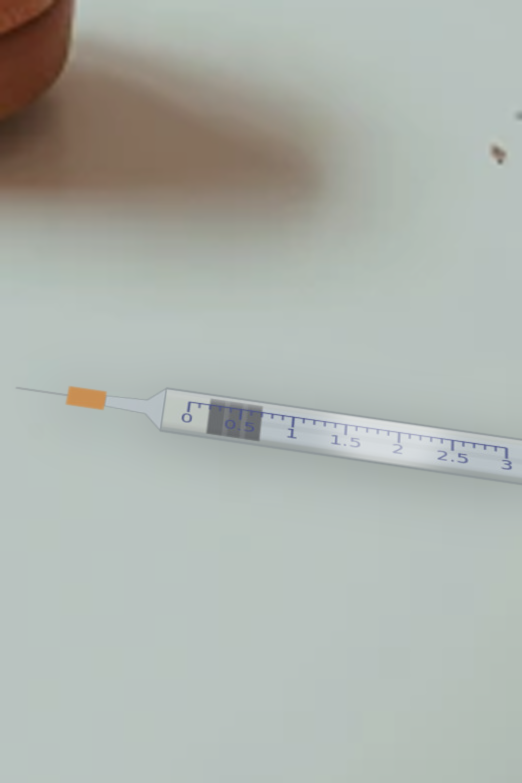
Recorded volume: mL 0.2
